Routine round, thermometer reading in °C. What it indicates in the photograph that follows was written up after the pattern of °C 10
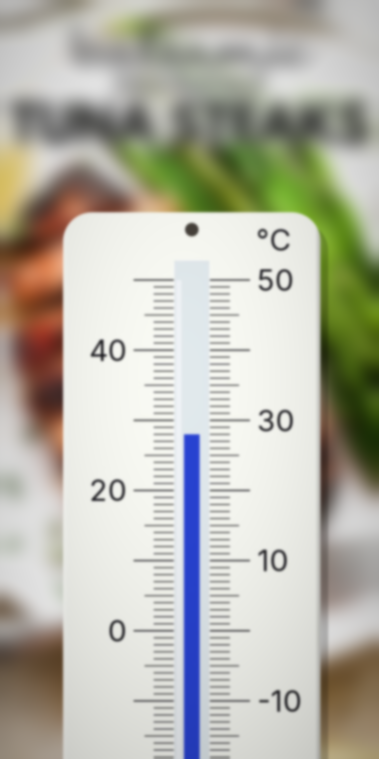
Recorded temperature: °C 28
